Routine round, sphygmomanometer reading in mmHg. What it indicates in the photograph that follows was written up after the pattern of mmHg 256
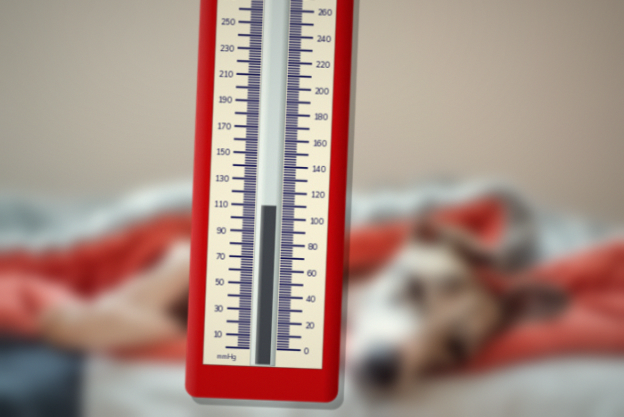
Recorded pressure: mmHg 110
